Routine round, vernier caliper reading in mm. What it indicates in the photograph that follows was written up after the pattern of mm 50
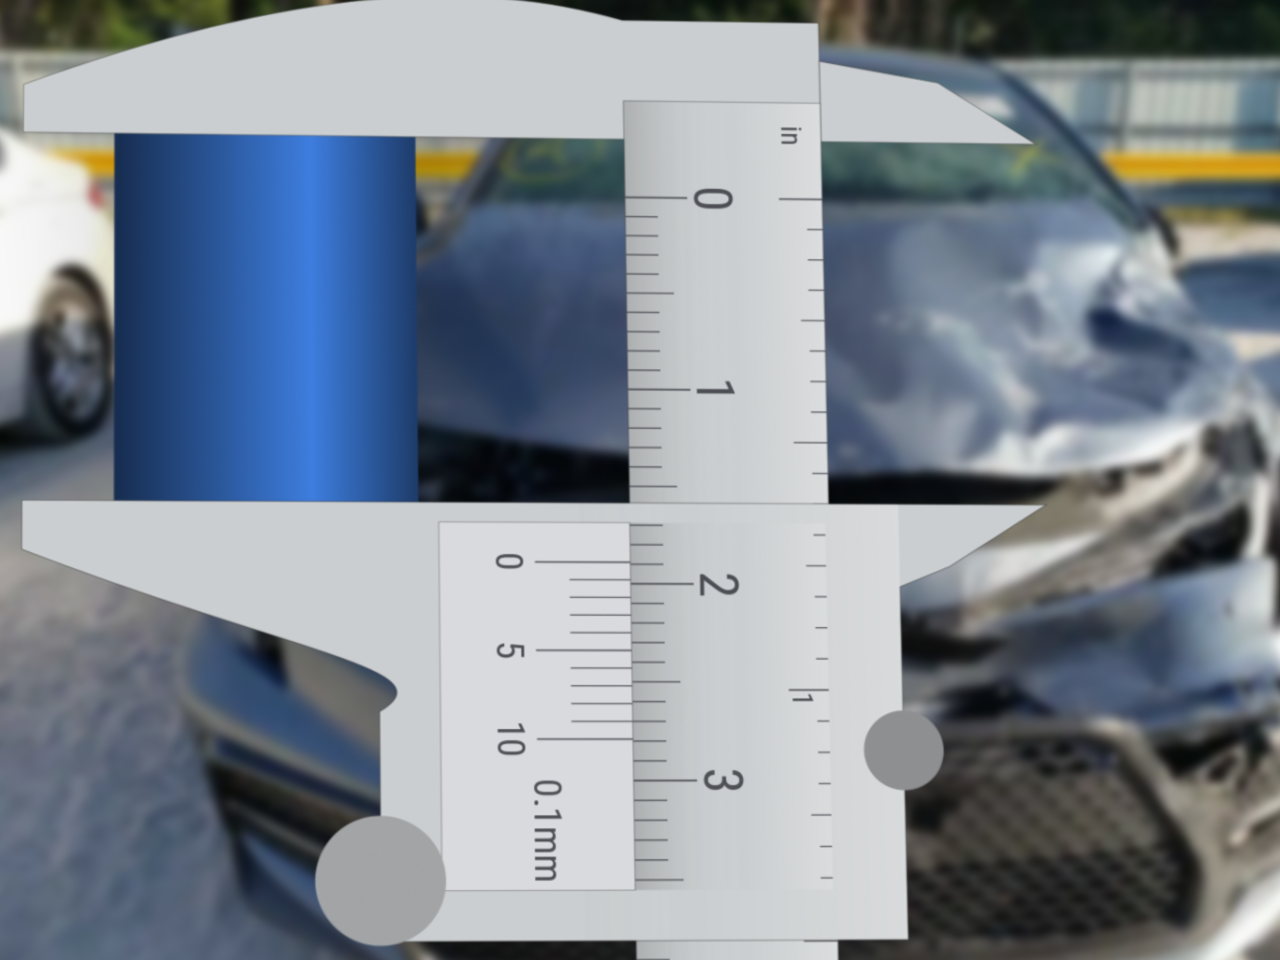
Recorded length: mm 18.9
